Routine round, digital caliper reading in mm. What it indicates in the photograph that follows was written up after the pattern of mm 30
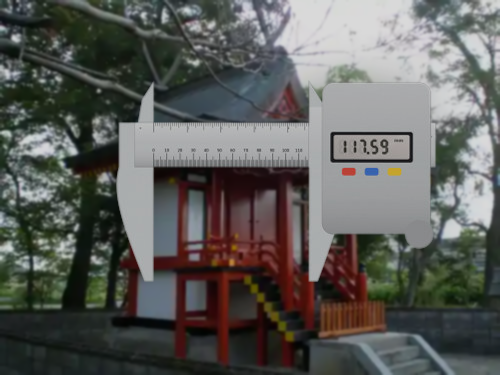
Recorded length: mm 117.59
